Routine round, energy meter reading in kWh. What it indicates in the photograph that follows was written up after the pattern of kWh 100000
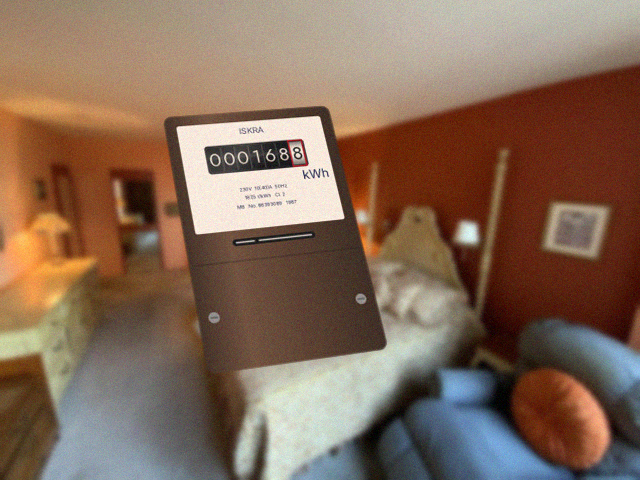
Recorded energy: kWh 168.8
